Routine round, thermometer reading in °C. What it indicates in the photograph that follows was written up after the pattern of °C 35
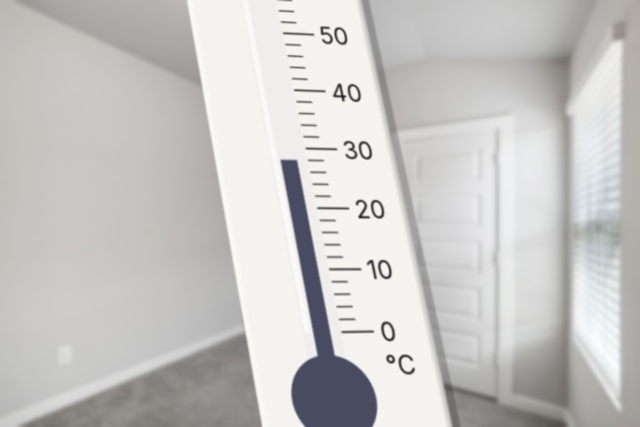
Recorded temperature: °C 28
